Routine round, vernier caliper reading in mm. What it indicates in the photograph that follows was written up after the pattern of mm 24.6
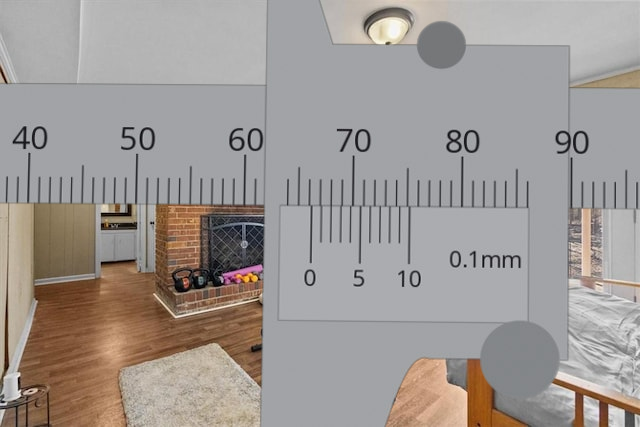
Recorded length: mm 66.2
